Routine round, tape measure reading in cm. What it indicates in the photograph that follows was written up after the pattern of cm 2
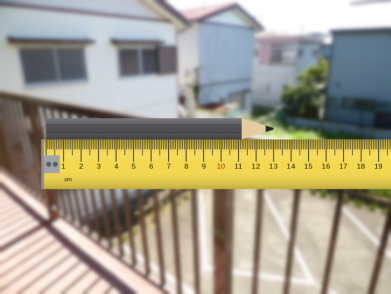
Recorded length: cm 13
